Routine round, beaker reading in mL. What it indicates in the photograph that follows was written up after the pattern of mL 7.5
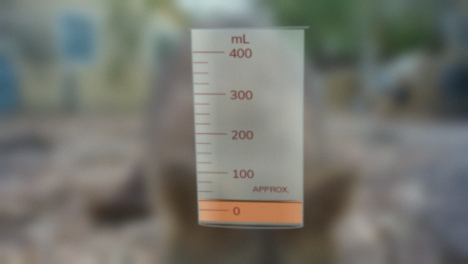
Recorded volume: mL 25
